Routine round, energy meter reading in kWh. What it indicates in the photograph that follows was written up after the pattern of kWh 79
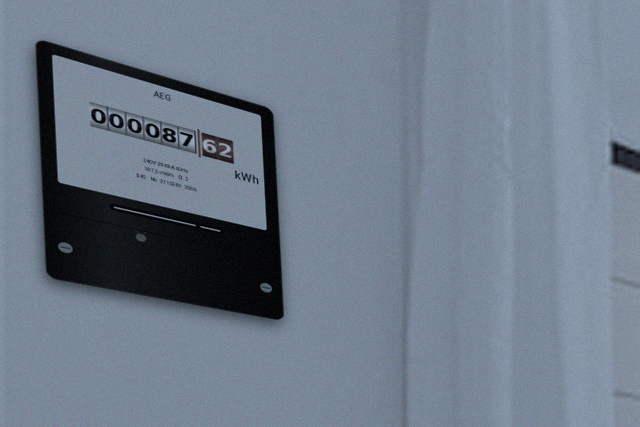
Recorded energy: kWh 87.62
